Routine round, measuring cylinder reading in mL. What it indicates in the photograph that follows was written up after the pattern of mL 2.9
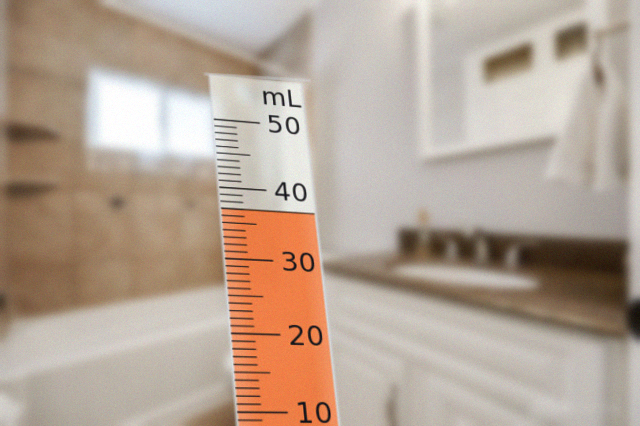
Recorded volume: mL 37
